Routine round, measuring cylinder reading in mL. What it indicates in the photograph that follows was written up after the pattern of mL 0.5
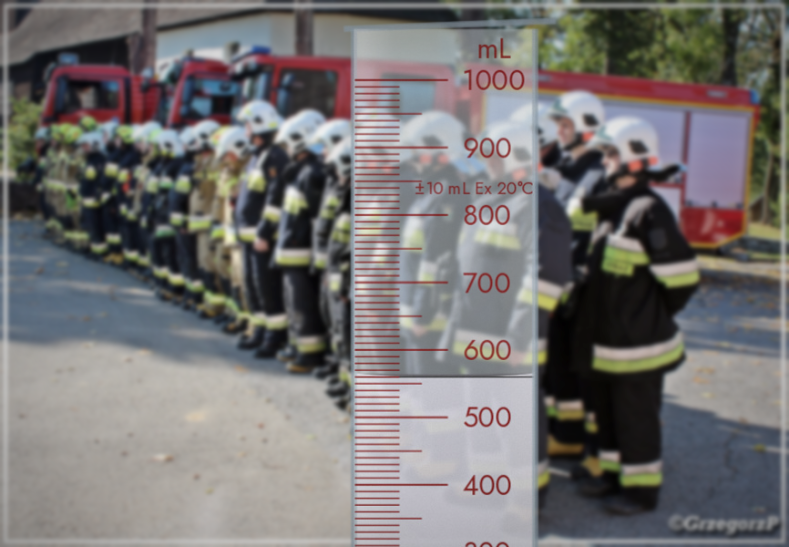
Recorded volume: mL 560
